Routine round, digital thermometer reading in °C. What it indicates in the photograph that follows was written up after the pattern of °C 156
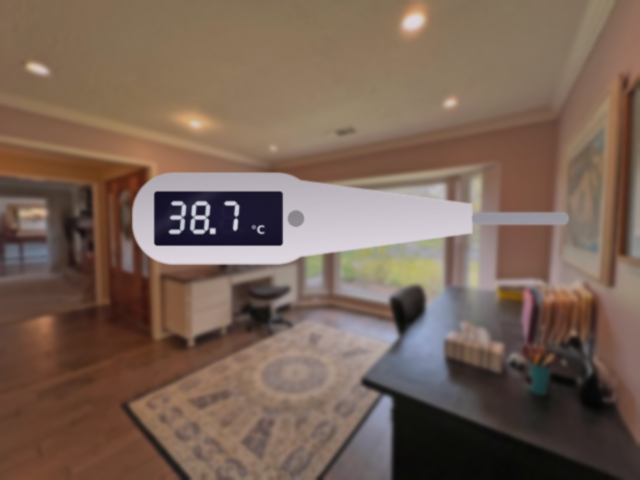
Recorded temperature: °C 38.7
